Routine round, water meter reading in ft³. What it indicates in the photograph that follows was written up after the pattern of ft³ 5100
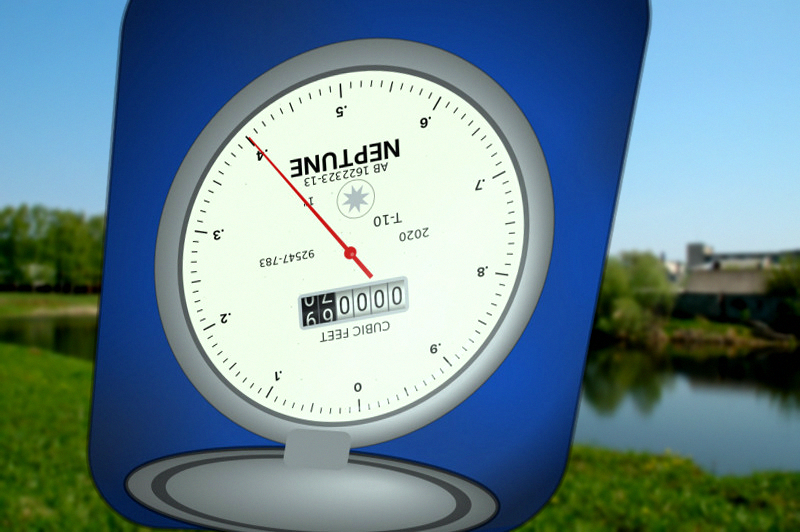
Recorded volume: ft³ 69.40
